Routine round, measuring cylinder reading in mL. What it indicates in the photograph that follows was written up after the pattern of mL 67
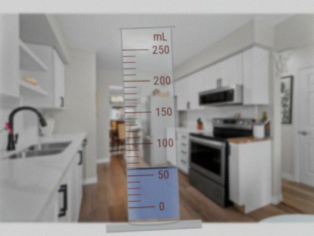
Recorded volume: mL 60
